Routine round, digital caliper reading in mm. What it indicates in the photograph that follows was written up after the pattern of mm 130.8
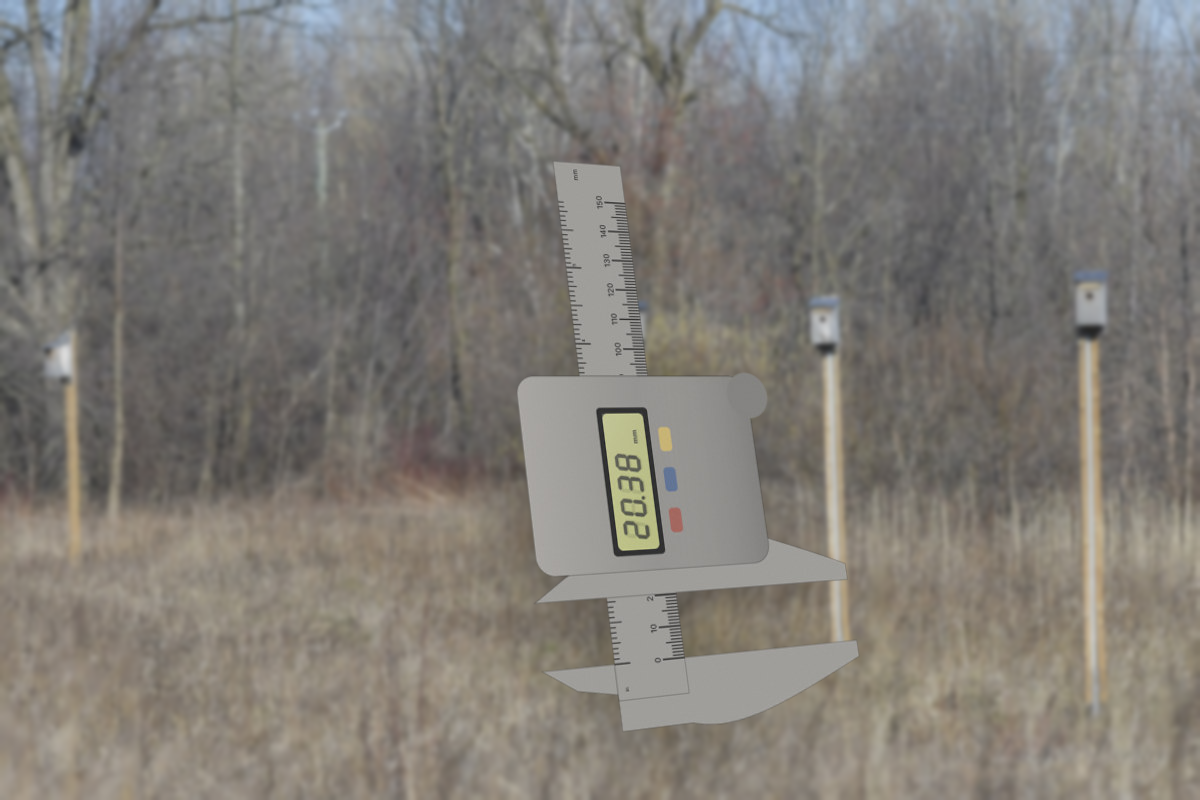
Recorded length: mm 20.38
